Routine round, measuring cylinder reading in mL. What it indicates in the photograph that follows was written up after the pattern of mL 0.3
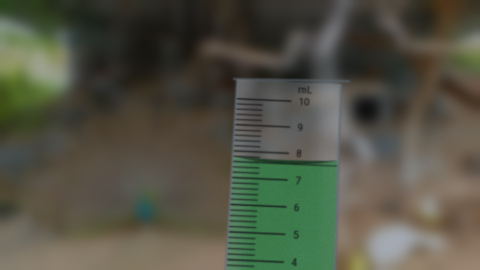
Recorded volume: mL 7.6
